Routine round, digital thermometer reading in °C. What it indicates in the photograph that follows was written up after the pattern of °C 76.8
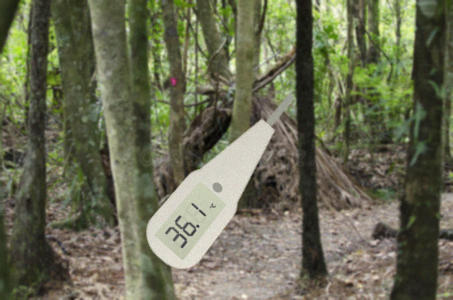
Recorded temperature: °C 36.1
